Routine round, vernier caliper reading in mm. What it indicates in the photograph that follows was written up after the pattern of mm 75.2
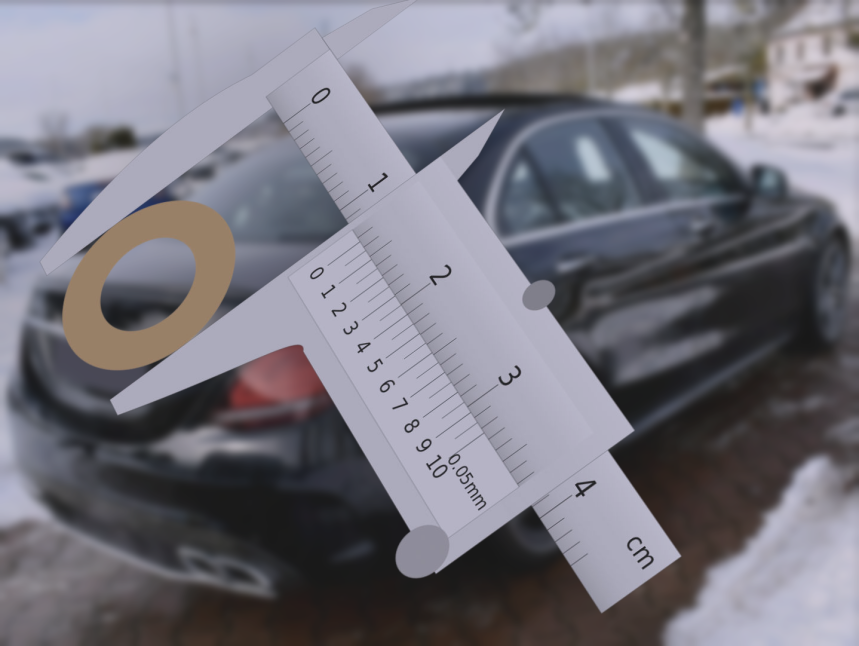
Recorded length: mm 13.4
